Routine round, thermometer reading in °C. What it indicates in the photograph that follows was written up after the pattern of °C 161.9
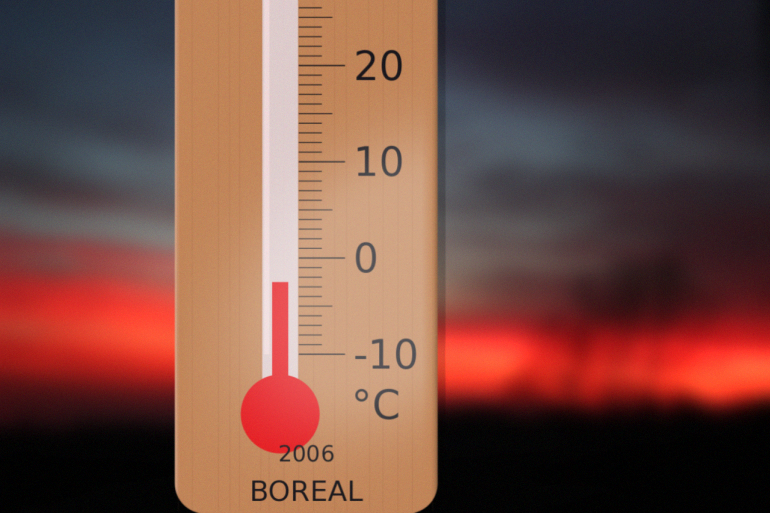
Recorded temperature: °C -2.5
